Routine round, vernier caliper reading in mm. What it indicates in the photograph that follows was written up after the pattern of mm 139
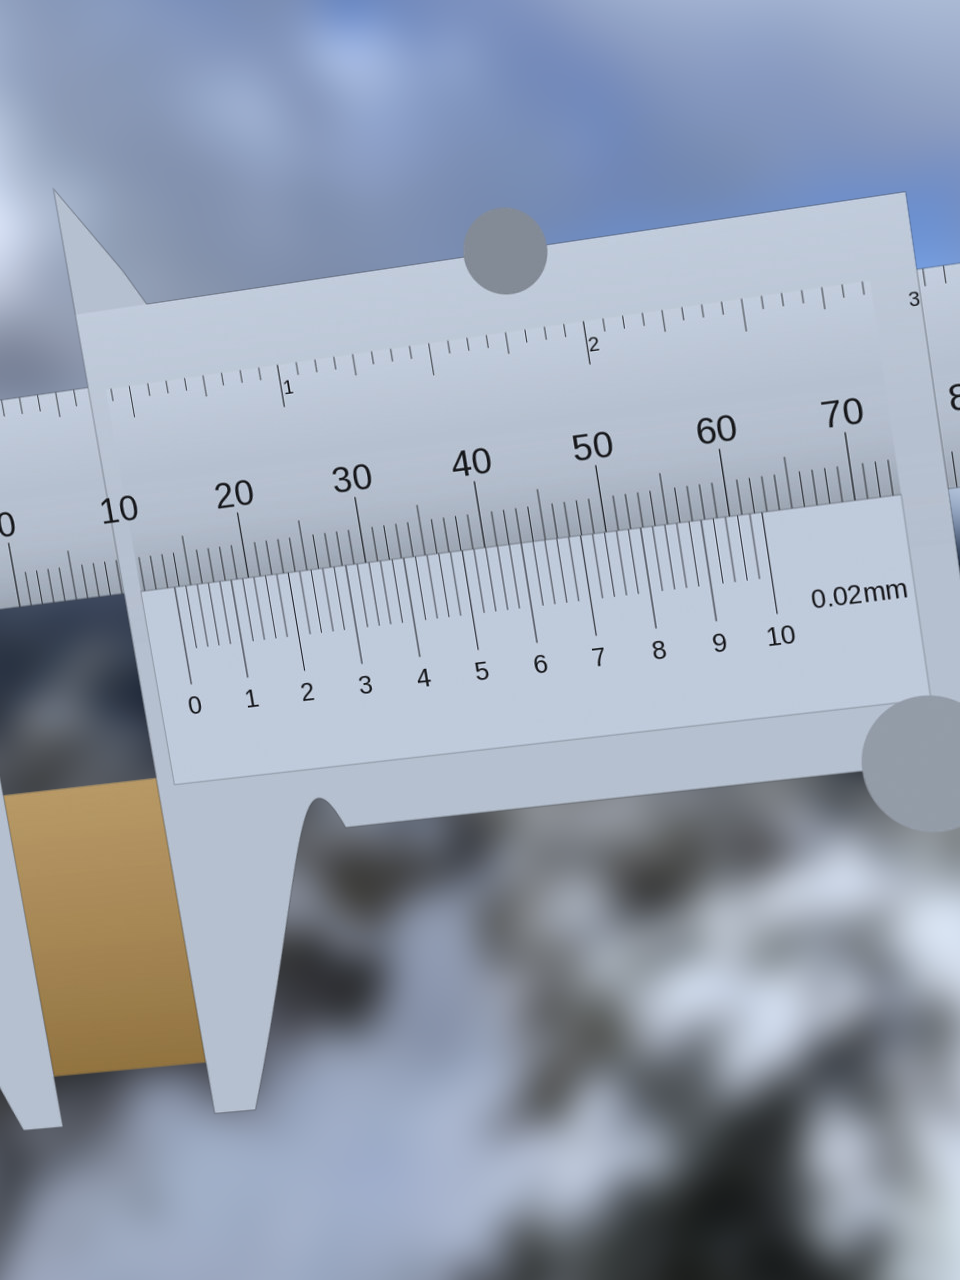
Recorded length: mm 13.6
